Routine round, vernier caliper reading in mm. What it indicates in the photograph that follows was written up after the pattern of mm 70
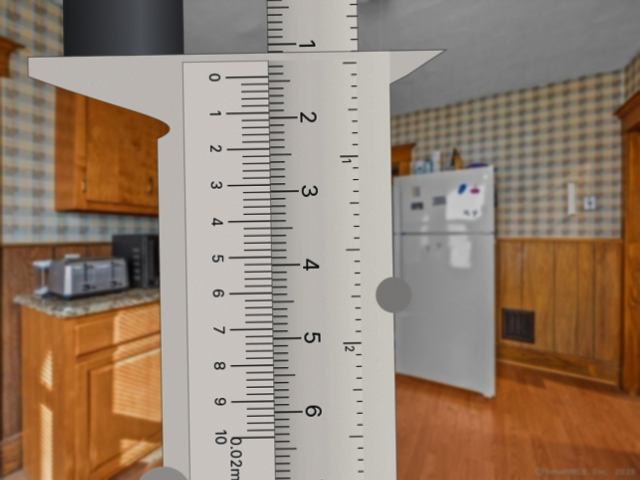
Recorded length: mm 14.4
